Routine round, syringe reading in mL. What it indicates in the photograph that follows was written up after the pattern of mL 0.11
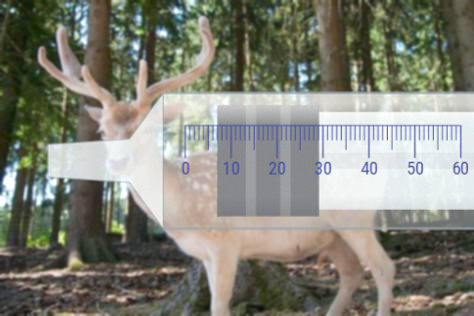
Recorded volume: mL 7
